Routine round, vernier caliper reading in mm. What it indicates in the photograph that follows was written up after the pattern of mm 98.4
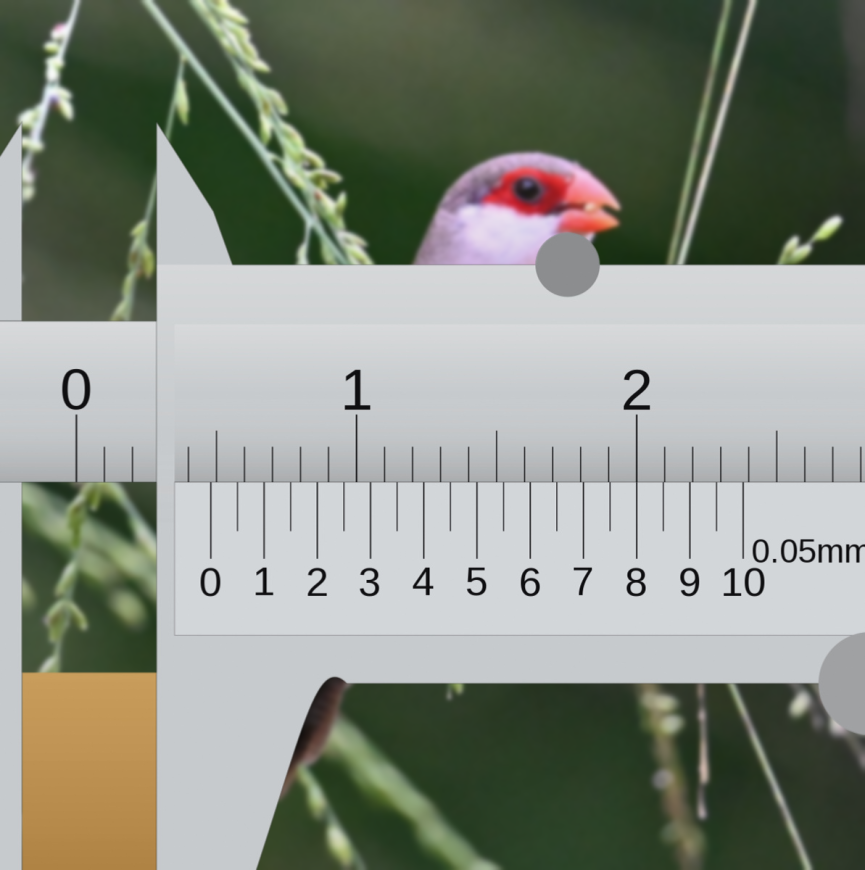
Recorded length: mm 4.80
